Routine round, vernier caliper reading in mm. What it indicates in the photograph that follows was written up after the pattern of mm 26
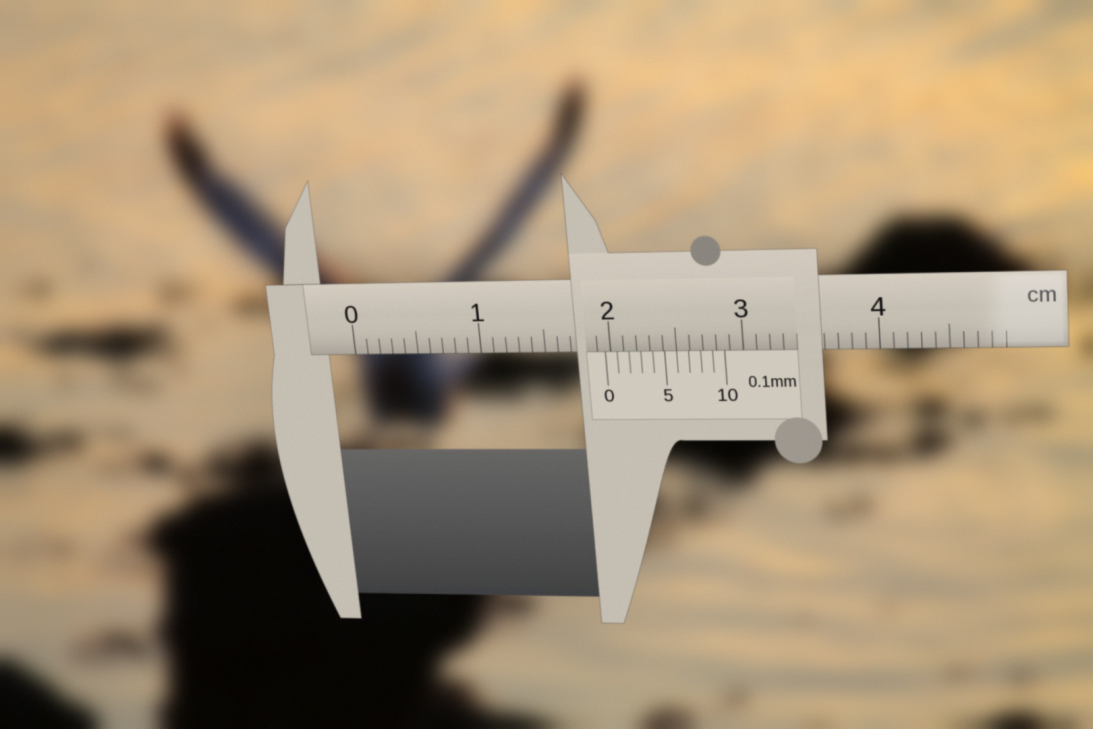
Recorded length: mm 19.6
